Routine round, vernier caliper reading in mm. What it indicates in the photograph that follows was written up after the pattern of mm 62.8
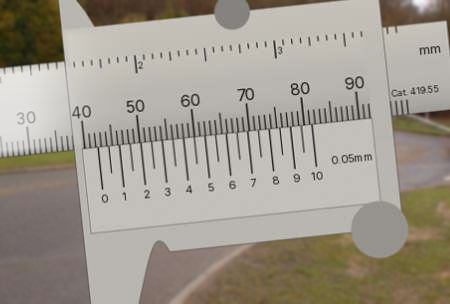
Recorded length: mm 42.4
